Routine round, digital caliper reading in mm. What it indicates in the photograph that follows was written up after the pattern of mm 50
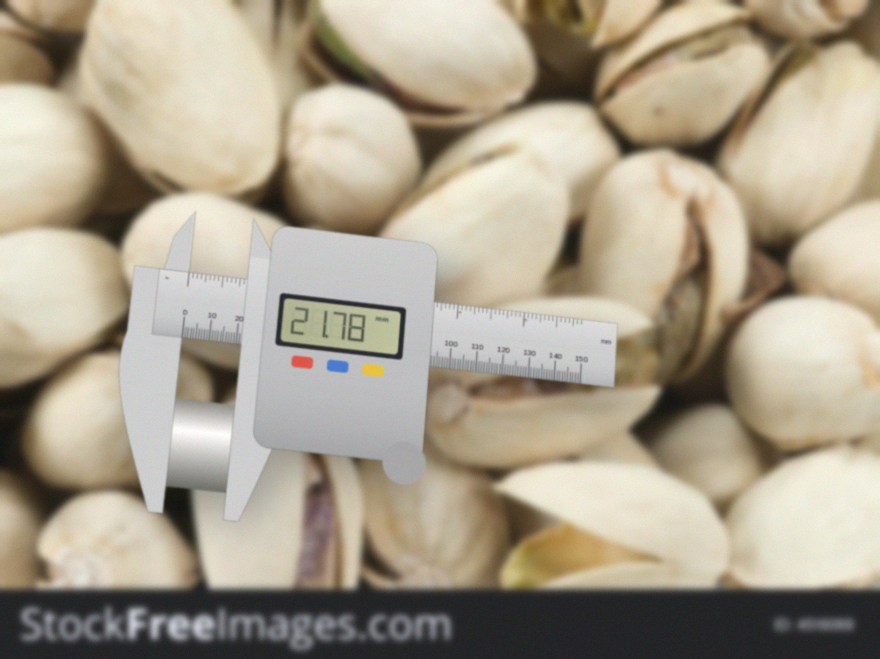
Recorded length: mm 21.78
